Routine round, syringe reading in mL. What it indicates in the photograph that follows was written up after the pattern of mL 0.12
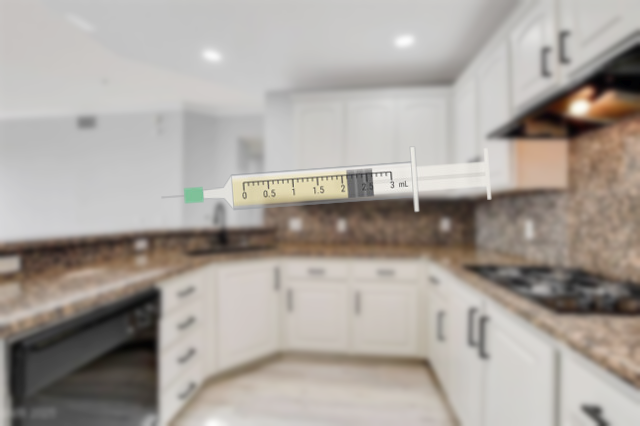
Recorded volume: mL 2.1
